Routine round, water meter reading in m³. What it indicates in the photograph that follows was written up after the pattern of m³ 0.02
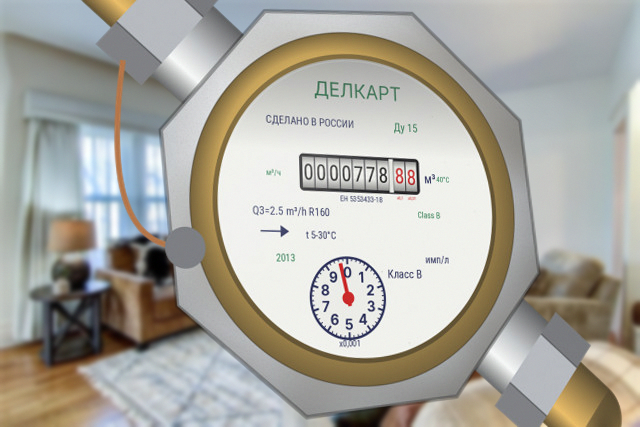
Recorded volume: m³ 778.879
